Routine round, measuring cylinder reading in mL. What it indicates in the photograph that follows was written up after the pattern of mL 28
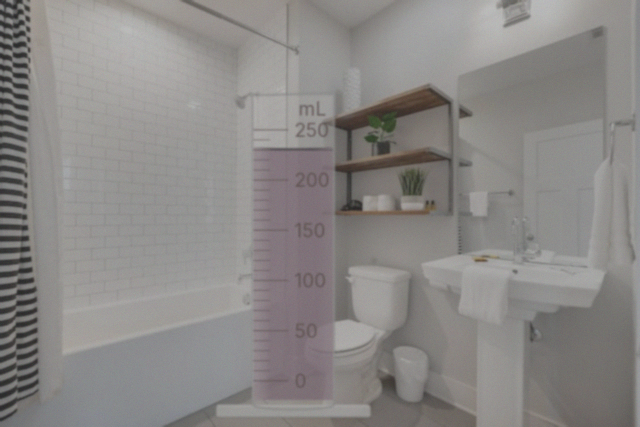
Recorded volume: mL 230
